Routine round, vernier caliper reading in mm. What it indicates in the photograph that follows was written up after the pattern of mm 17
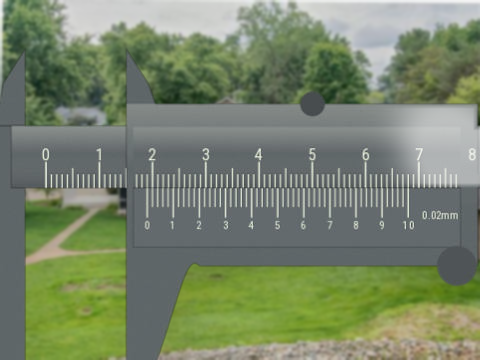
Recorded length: mm 19.0
